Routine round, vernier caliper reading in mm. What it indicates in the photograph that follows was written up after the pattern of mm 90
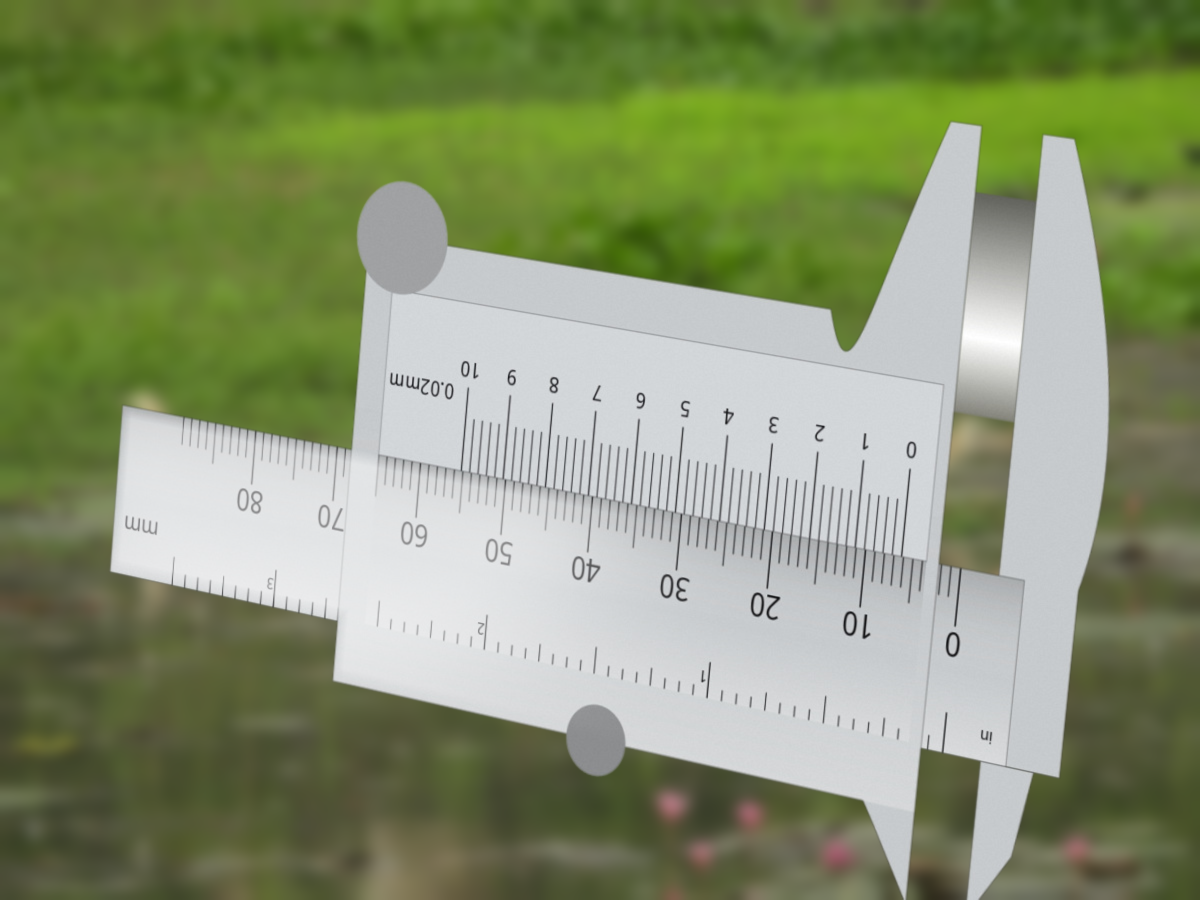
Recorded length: mm 6.2
